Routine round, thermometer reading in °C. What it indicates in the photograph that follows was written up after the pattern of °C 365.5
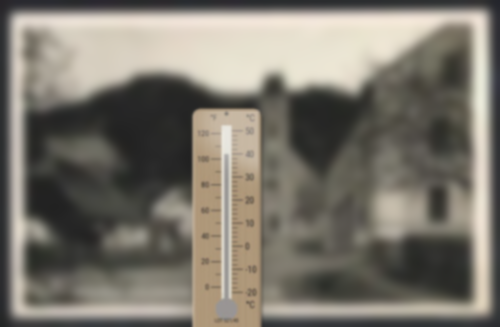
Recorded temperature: °C 40
